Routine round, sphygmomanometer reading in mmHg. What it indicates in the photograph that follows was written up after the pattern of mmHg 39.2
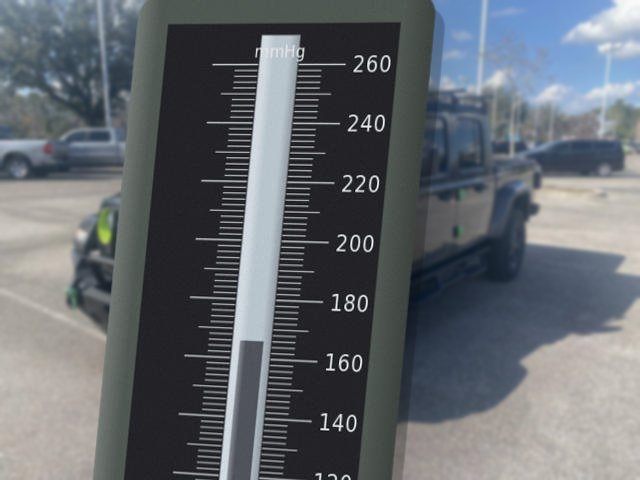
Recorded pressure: mmHg 166
